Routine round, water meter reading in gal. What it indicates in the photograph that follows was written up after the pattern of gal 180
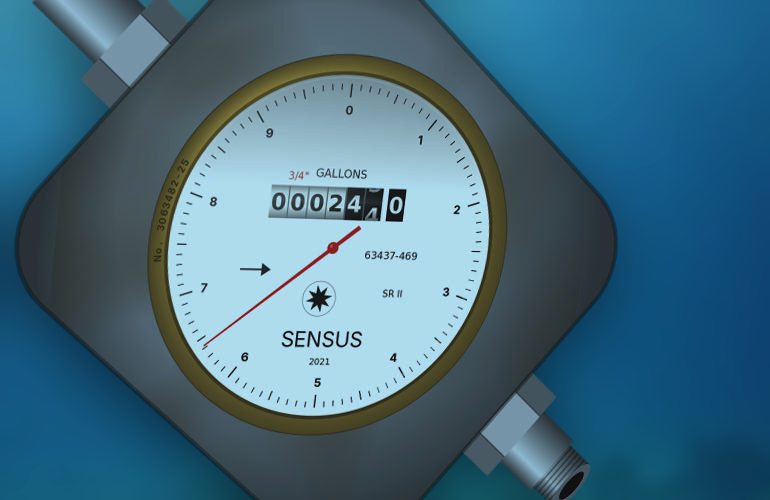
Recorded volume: gal 2436.4
